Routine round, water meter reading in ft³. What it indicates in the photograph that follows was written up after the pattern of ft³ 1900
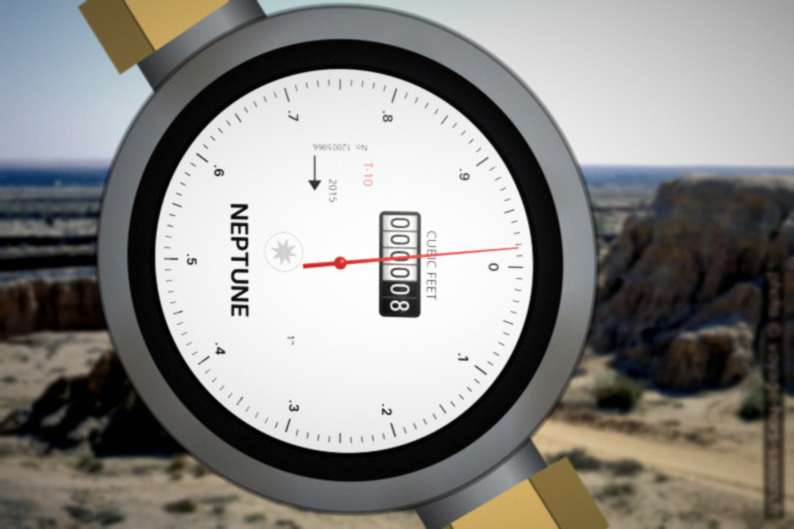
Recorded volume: ft³ 7.98
